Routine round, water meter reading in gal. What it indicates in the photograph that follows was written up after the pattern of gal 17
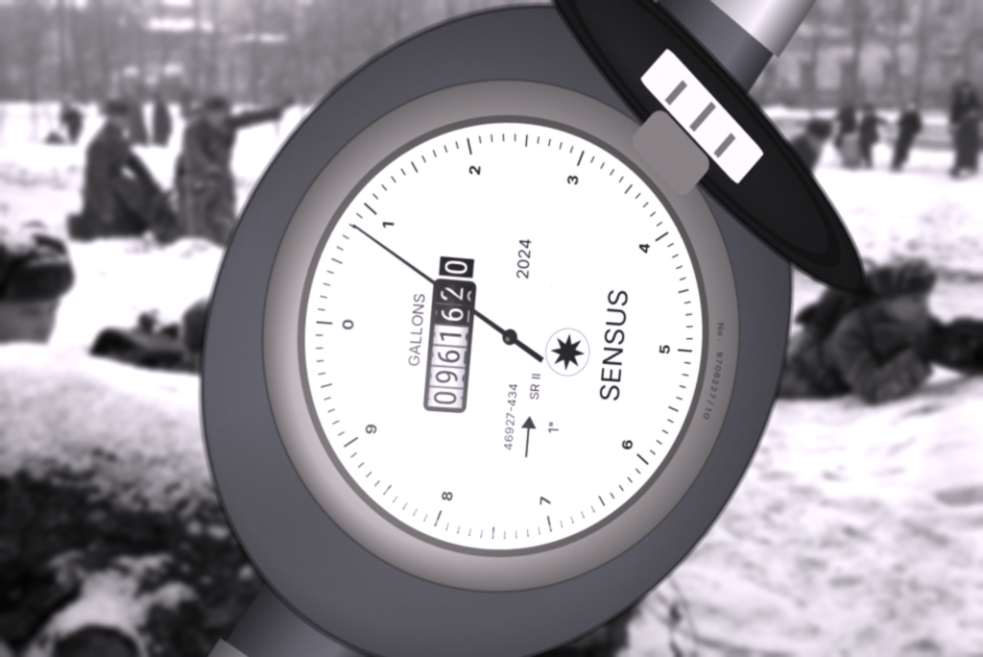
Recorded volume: gal 961620.8
